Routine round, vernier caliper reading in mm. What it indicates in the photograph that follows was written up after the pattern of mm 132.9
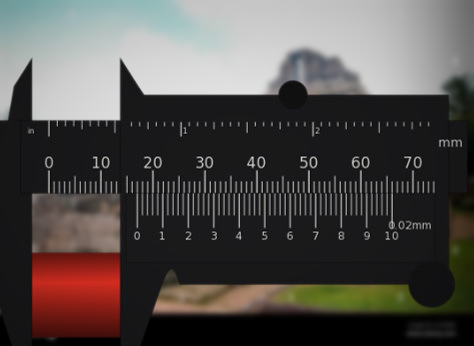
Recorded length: mm 17.0
